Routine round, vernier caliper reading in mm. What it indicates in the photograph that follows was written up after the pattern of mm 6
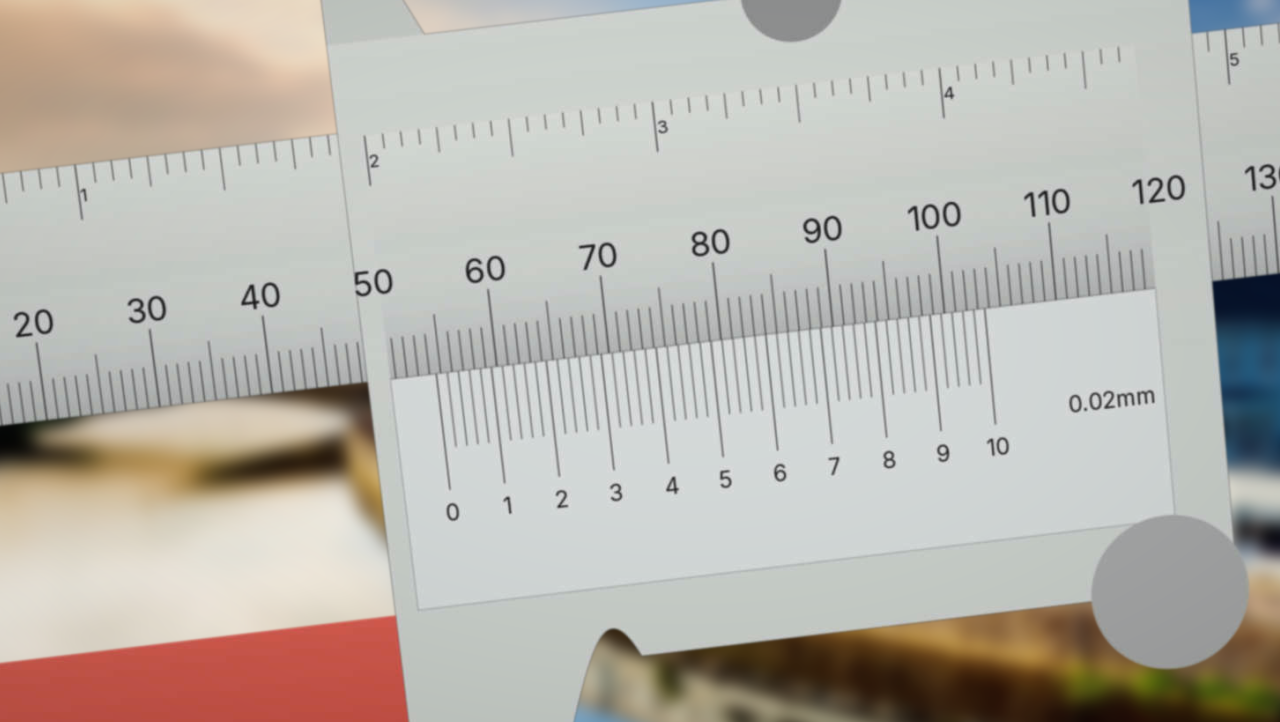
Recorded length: mm 54.6
